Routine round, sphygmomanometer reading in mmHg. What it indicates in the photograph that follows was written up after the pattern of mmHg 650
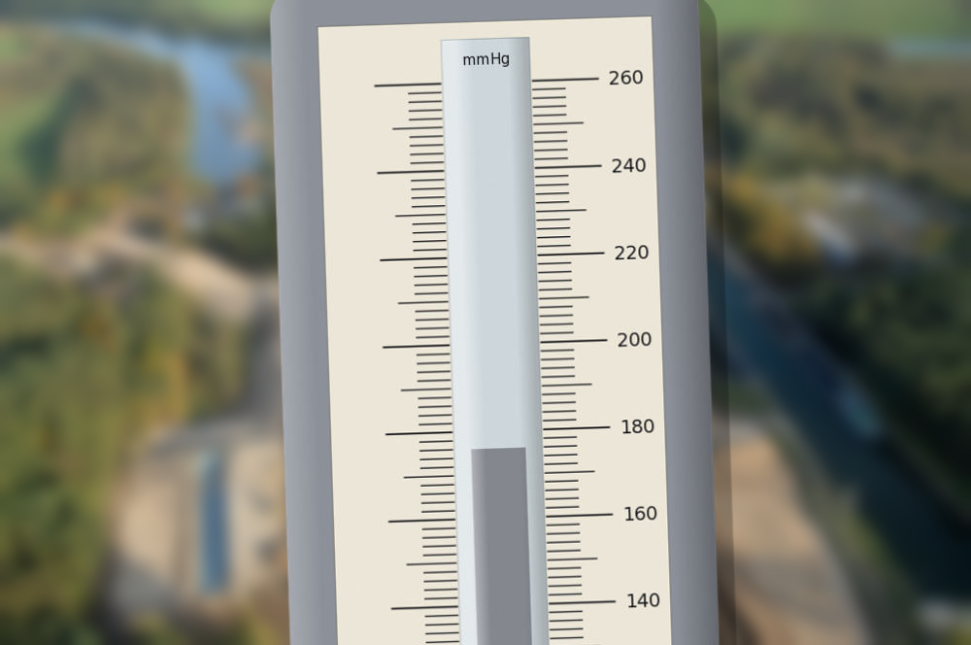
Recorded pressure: mmHg 176
